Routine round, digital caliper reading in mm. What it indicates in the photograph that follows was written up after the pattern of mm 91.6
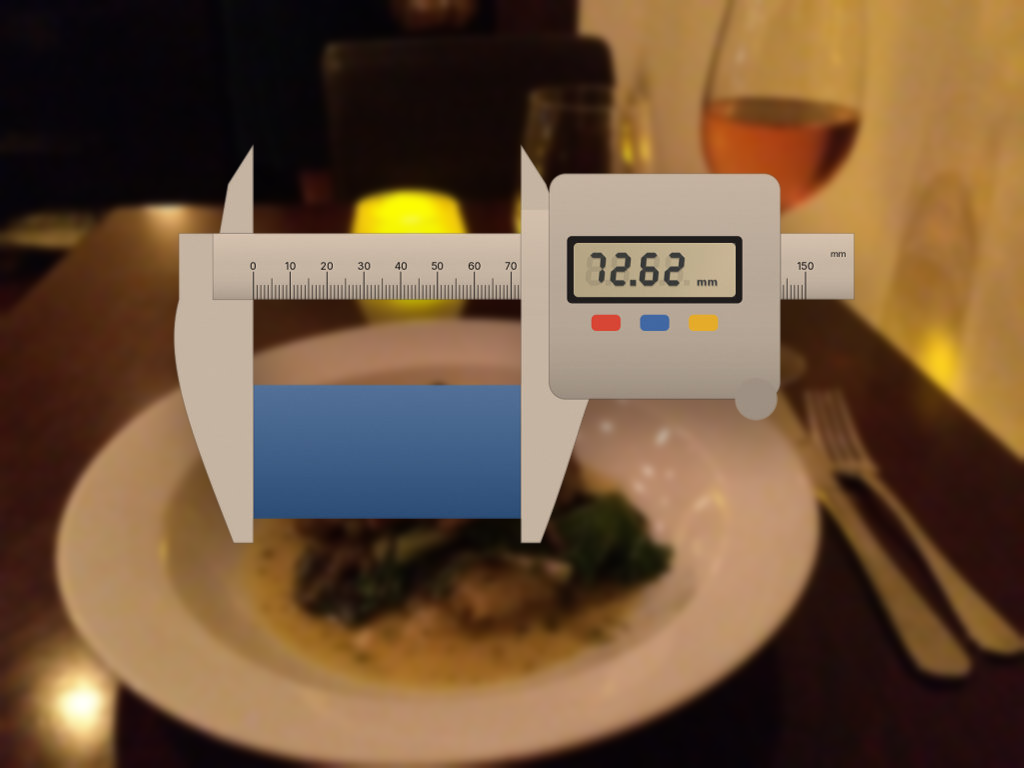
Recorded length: mm 72.62
